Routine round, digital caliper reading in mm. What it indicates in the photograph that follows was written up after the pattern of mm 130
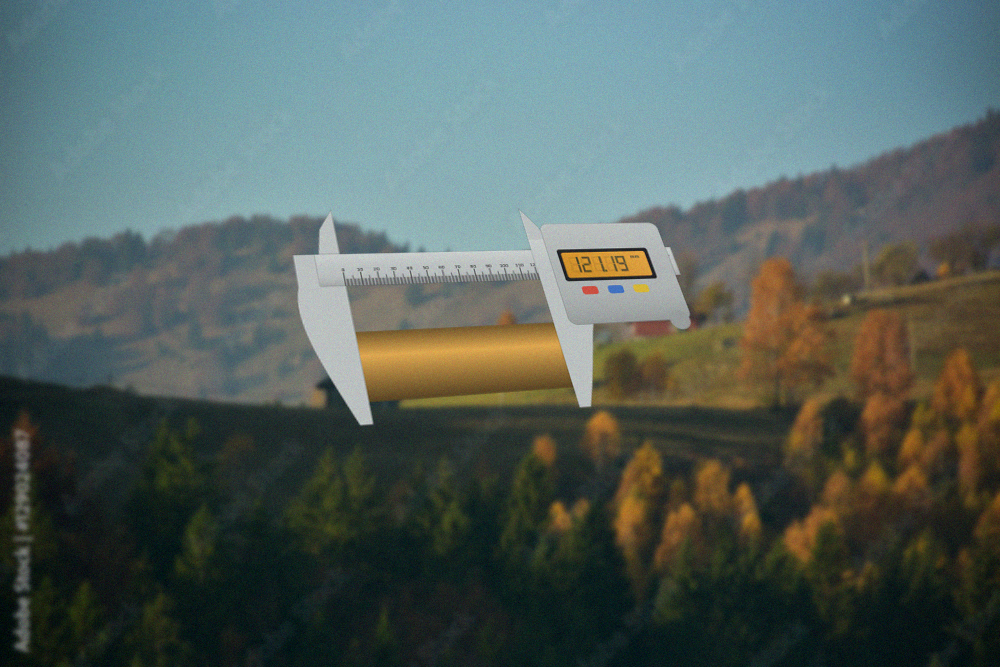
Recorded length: mm 121.19
